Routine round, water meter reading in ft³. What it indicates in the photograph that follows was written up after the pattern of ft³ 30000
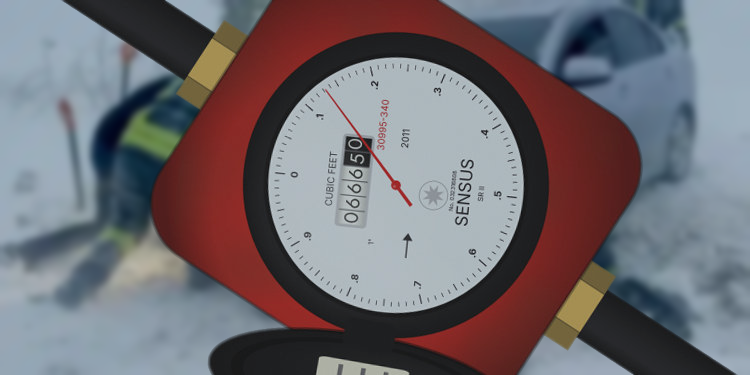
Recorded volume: ft³ 66650.13
